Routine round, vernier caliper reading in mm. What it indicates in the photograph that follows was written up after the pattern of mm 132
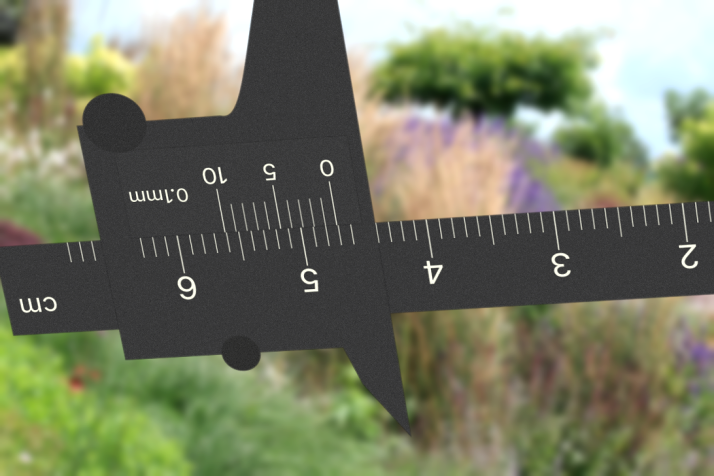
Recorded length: mm 47.1
